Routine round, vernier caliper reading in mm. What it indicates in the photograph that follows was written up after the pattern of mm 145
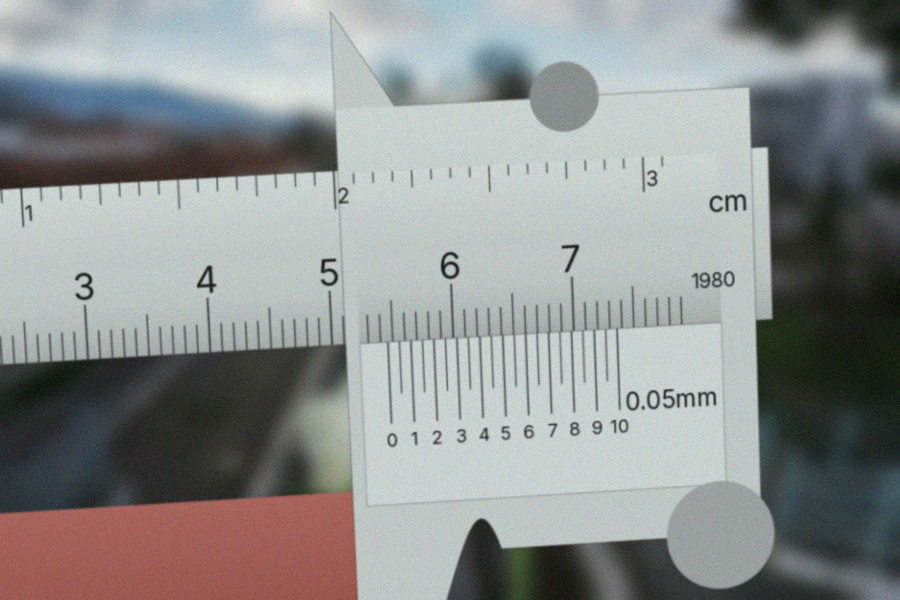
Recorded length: mm 54.6
